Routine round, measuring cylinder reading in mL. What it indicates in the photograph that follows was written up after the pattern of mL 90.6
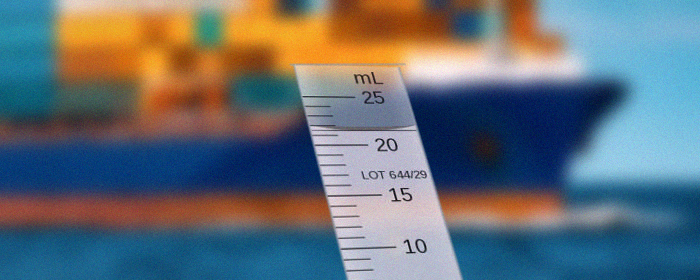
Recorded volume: mL 21.5
